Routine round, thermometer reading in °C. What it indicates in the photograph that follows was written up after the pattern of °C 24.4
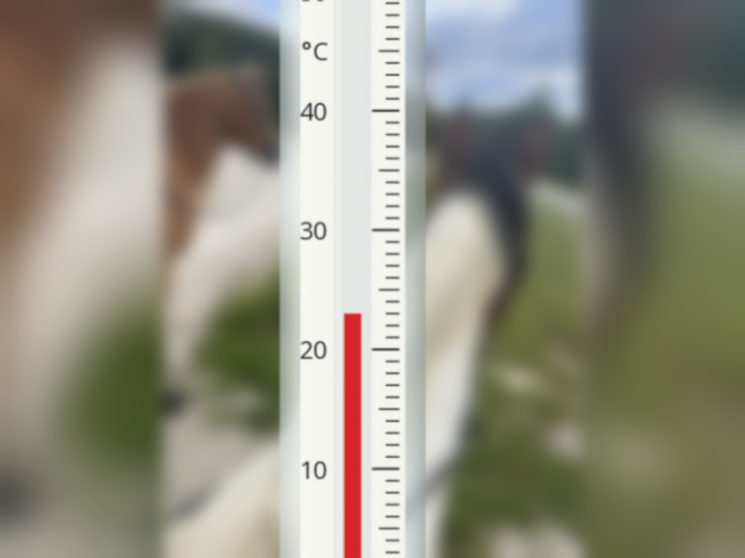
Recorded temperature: °C 23
